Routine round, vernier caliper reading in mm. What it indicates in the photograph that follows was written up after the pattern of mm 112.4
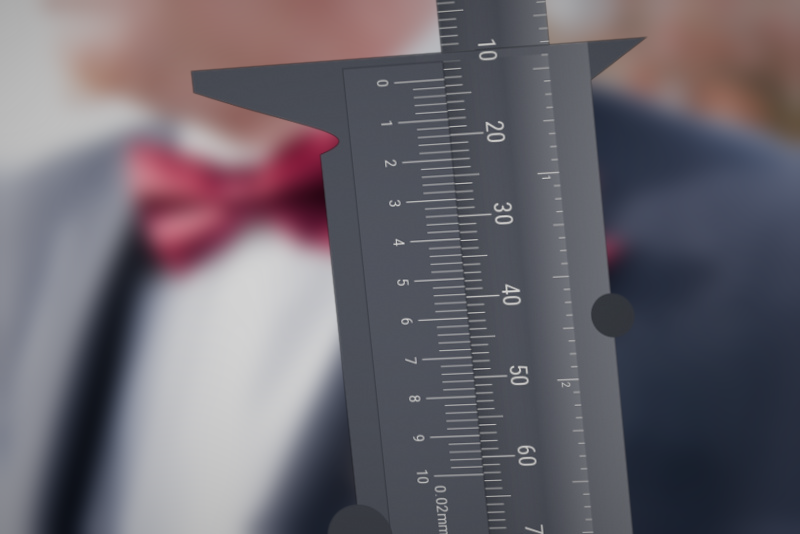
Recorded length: mm 13.2
